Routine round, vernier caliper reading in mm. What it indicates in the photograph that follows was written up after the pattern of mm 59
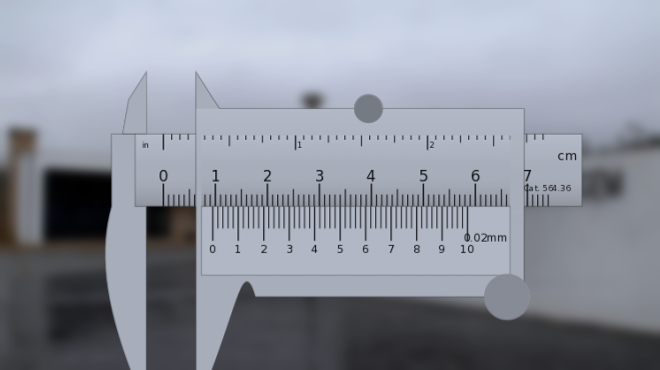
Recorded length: mm 9.5
